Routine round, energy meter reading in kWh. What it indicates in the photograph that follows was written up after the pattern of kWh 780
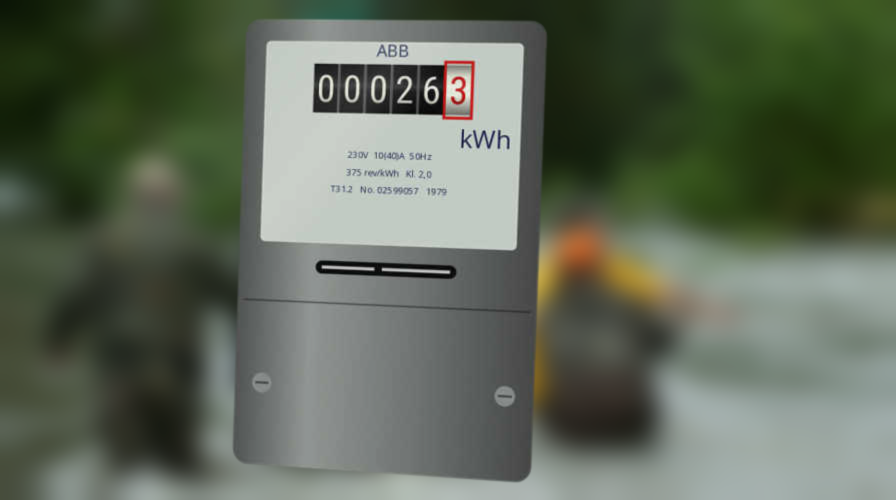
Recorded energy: kWh 26.3
